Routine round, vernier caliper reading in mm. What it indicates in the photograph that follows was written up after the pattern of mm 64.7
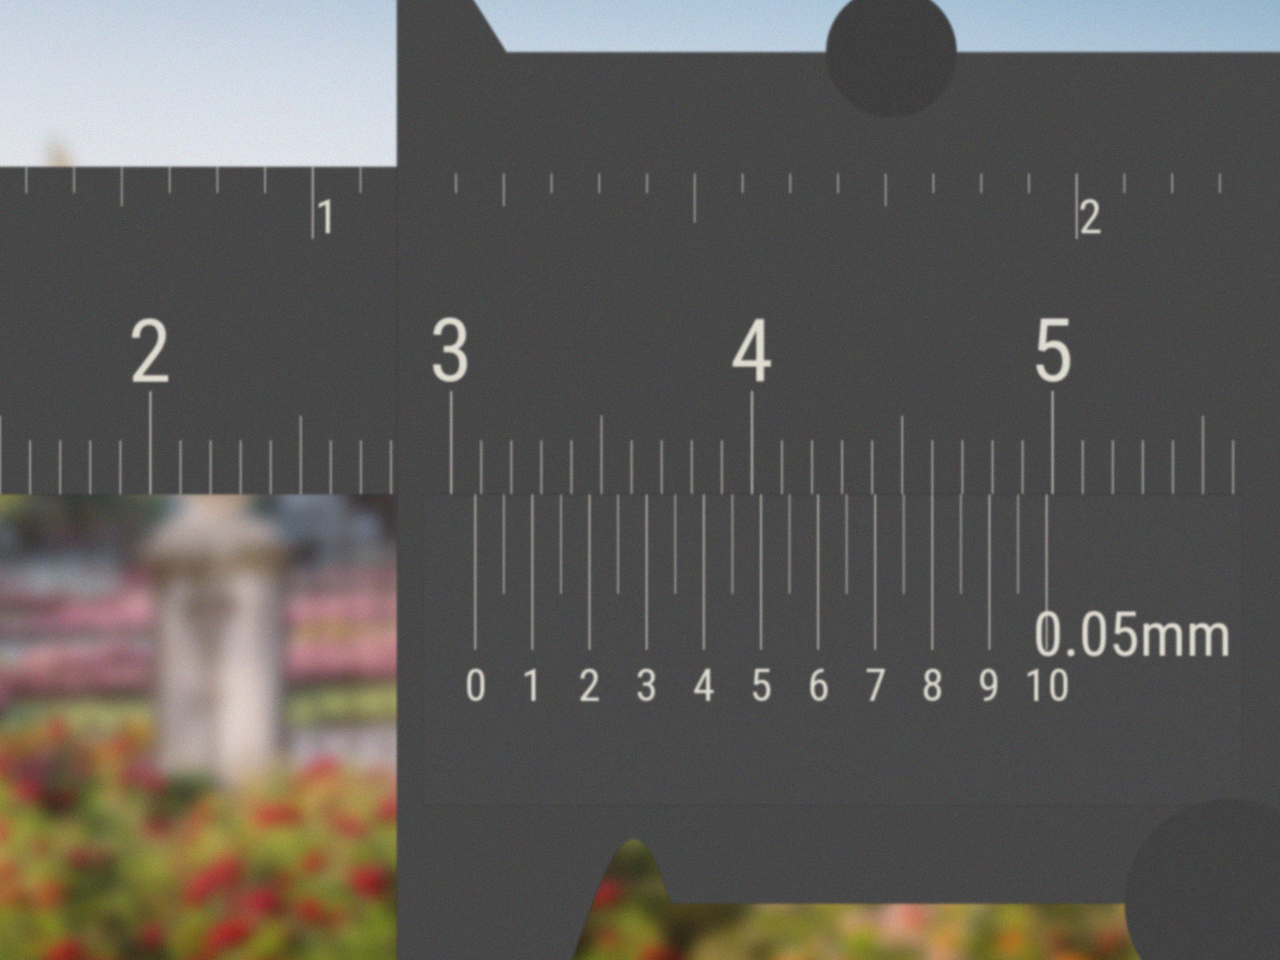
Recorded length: mm 30.8
